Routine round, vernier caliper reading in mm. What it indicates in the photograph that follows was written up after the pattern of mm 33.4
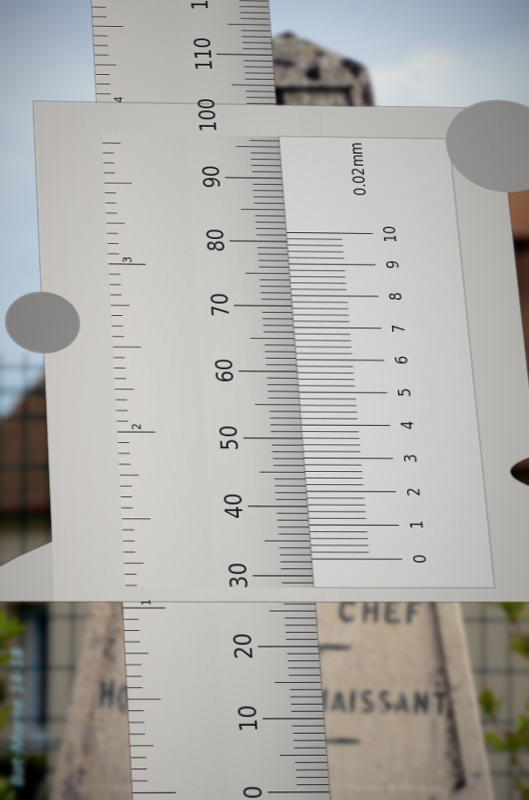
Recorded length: mm 32.4
